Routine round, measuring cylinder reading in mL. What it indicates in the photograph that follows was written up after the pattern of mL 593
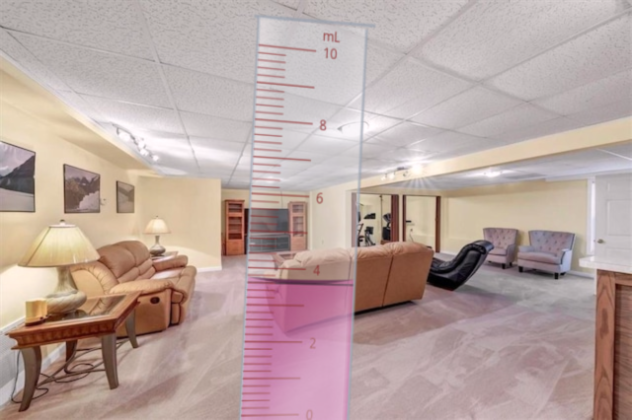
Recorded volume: mL 3.6
